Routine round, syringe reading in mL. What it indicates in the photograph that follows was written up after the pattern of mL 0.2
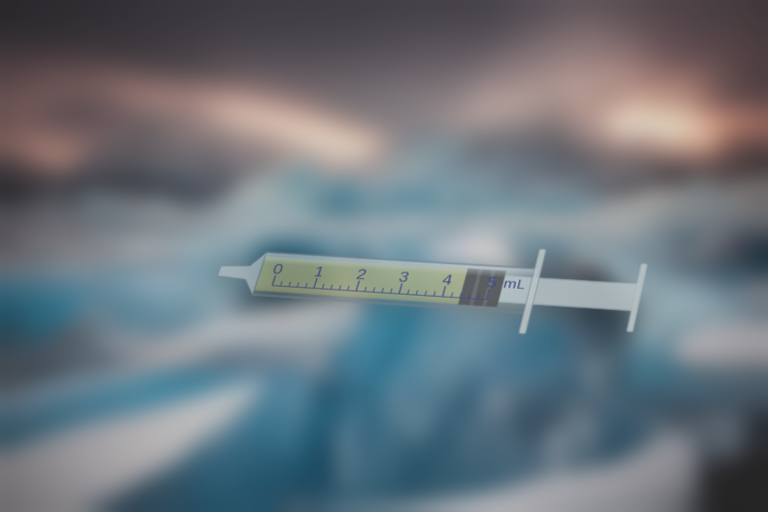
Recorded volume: mL 4.4
